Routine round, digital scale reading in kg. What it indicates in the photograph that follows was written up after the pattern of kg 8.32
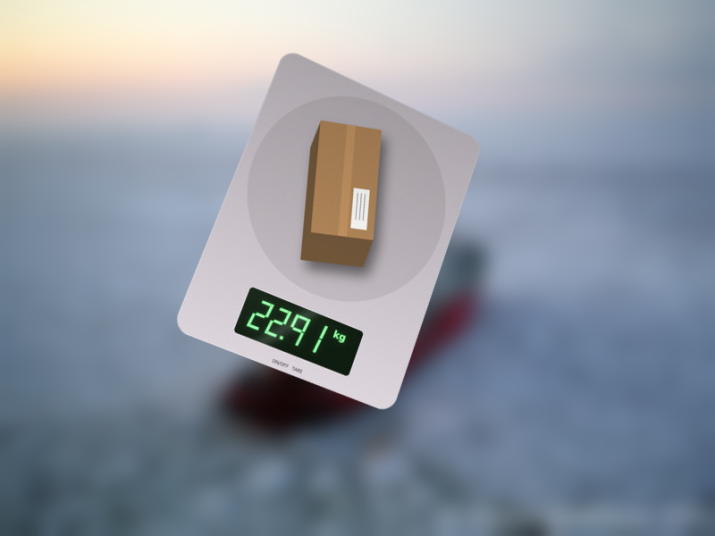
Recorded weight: kg 22.91
